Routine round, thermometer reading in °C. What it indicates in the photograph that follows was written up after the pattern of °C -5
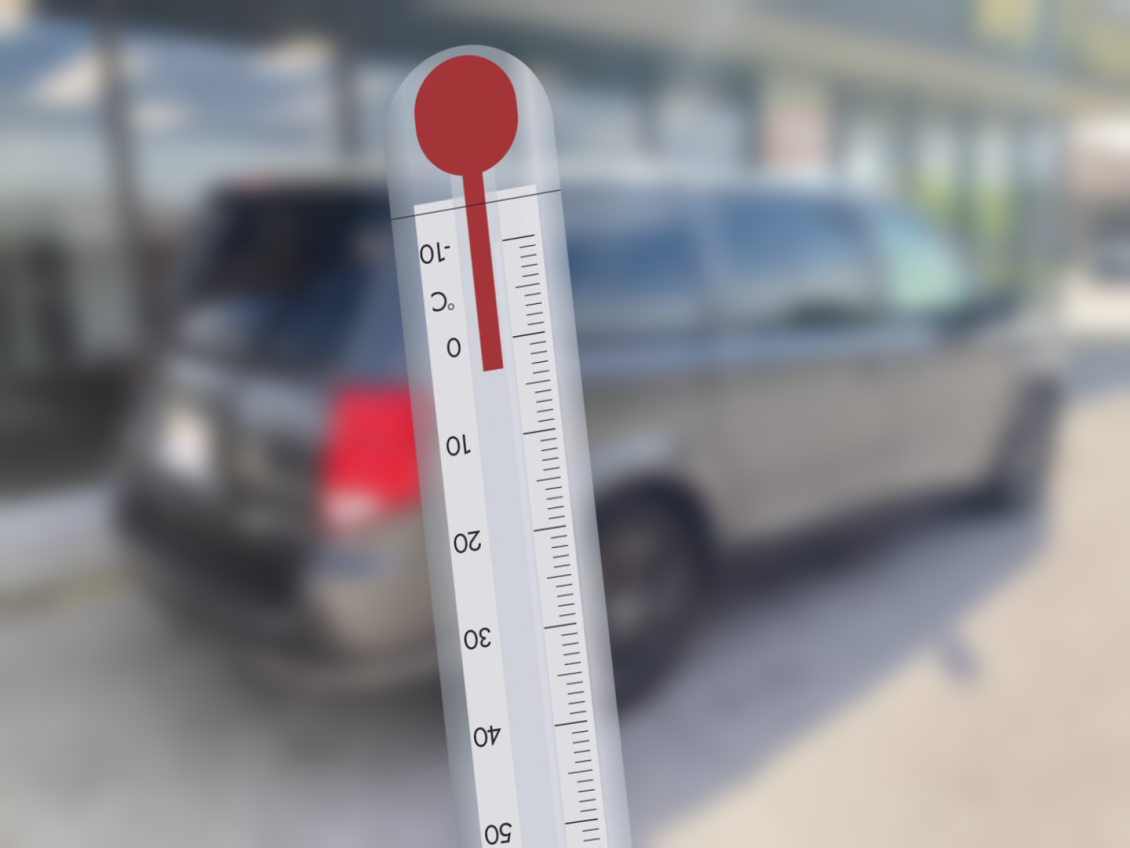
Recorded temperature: °C 3
